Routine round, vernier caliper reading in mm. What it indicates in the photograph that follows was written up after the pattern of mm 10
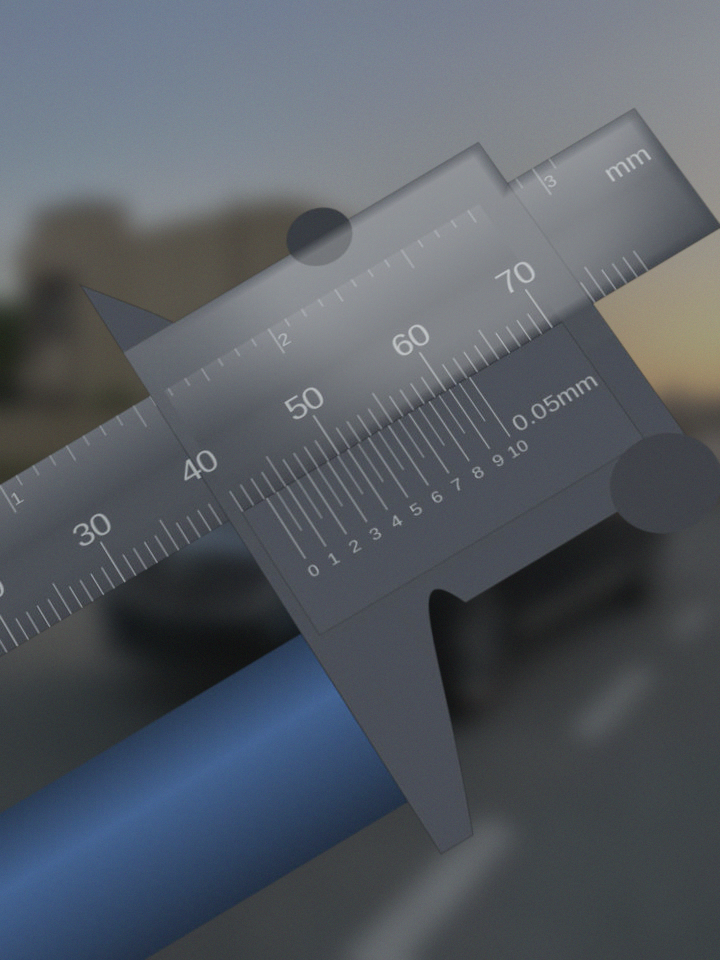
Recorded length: mm 43.2
